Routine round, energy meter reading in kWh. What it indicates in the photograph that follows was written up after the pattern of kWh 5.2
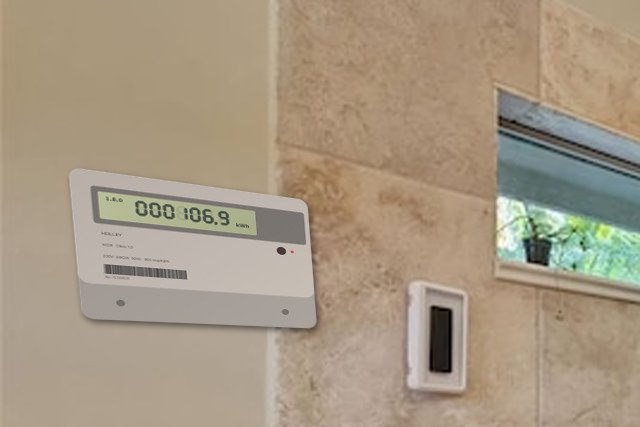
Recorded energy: kWh 106.9
